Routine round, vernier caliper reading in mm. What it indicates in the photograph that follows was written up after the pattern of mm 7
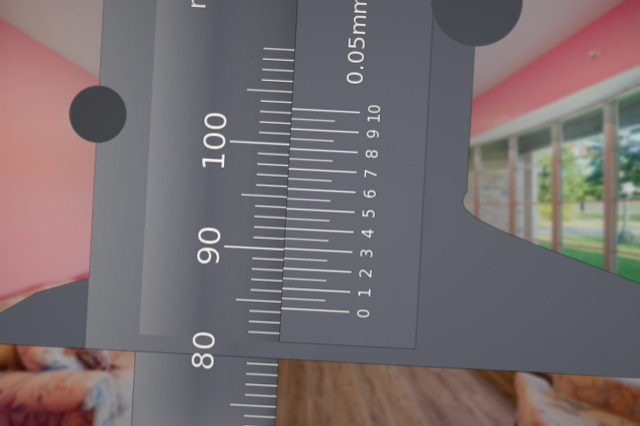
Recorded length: mm 84.4
